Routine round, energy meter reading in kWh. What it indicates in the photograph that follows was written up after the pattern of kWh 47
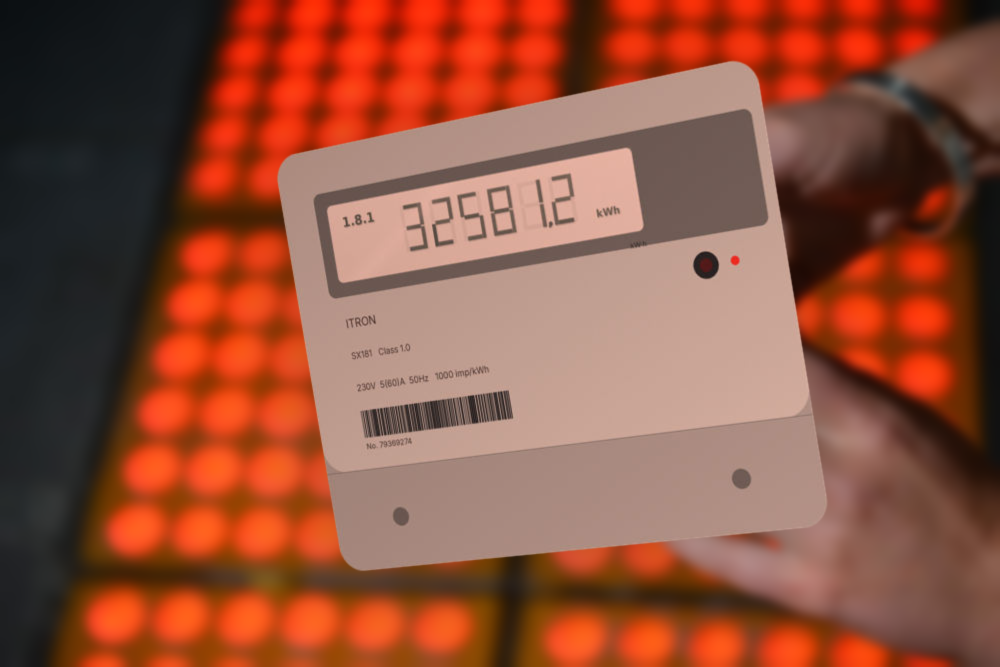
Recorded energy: kWh 32581.2
